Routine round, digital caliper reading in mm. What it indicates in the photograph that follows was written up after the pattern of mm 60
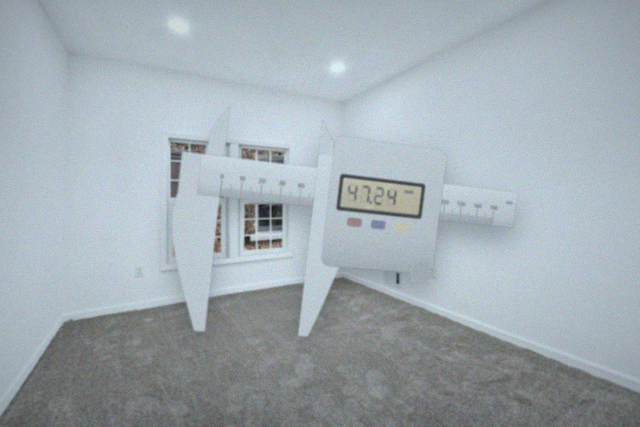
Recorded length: mm 47.24
